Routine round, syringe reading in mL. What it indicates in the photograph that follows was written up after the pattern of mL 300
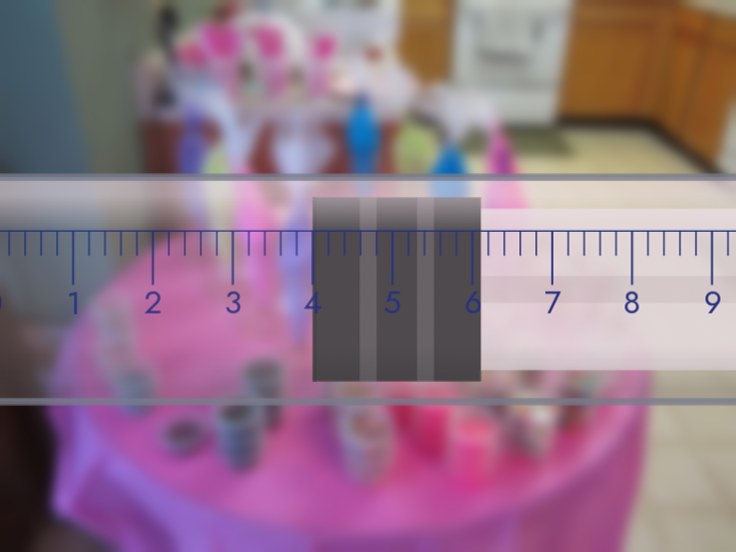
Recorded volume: mL 4
